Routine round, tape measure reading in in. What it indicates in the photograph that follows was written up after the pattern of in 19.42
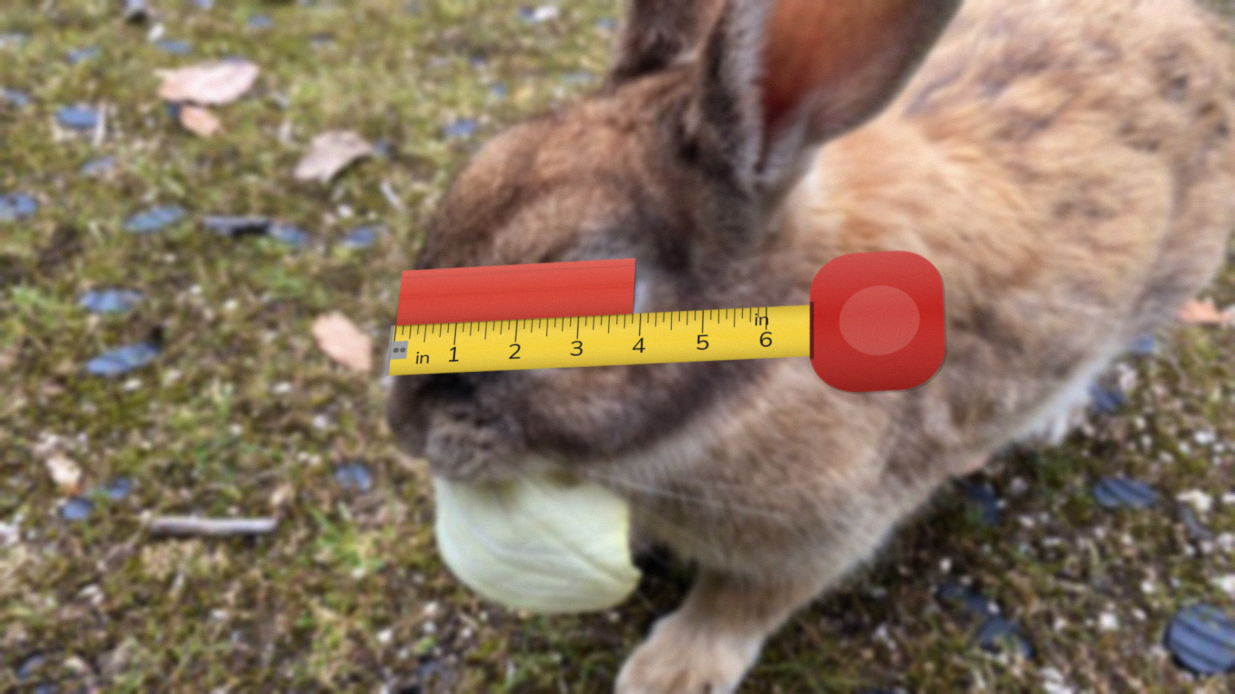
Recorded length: in 3.875
